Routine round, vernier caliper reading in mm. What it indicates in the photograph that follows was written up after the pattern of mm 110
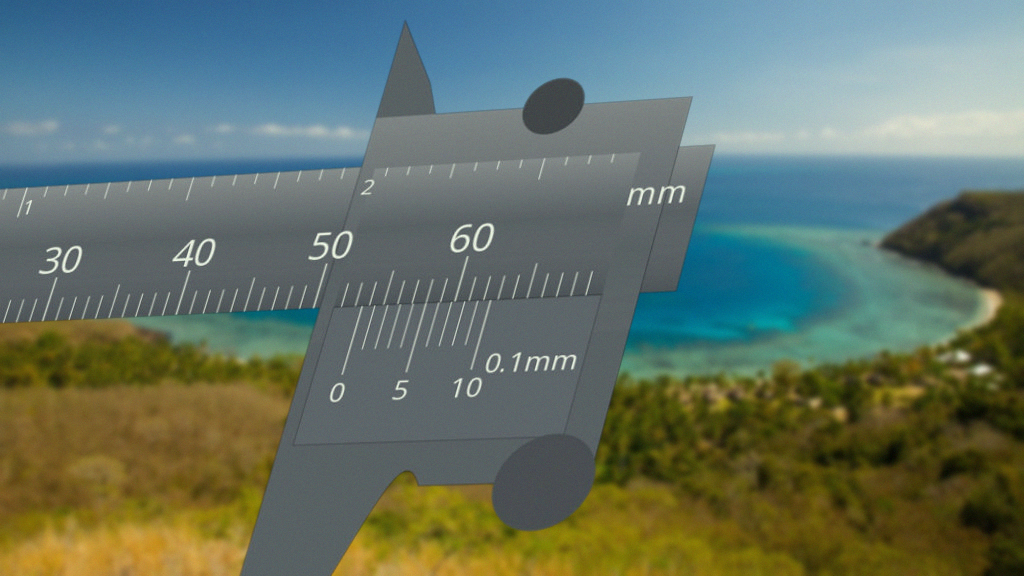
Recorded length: mm 53.5
